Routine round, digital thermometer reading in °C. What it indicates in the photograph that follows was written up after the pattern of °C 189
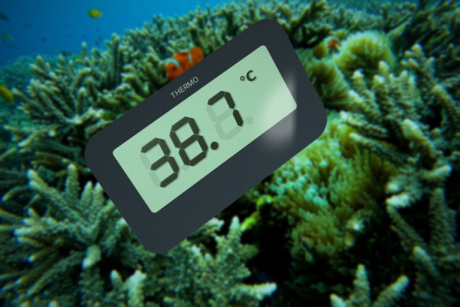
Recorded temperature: °C 38.7
